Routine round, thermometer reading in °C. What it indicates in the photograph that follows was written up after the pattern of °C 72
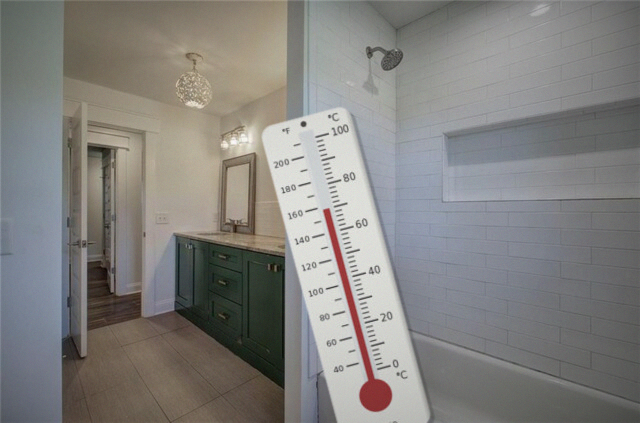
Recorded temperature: °C 70
